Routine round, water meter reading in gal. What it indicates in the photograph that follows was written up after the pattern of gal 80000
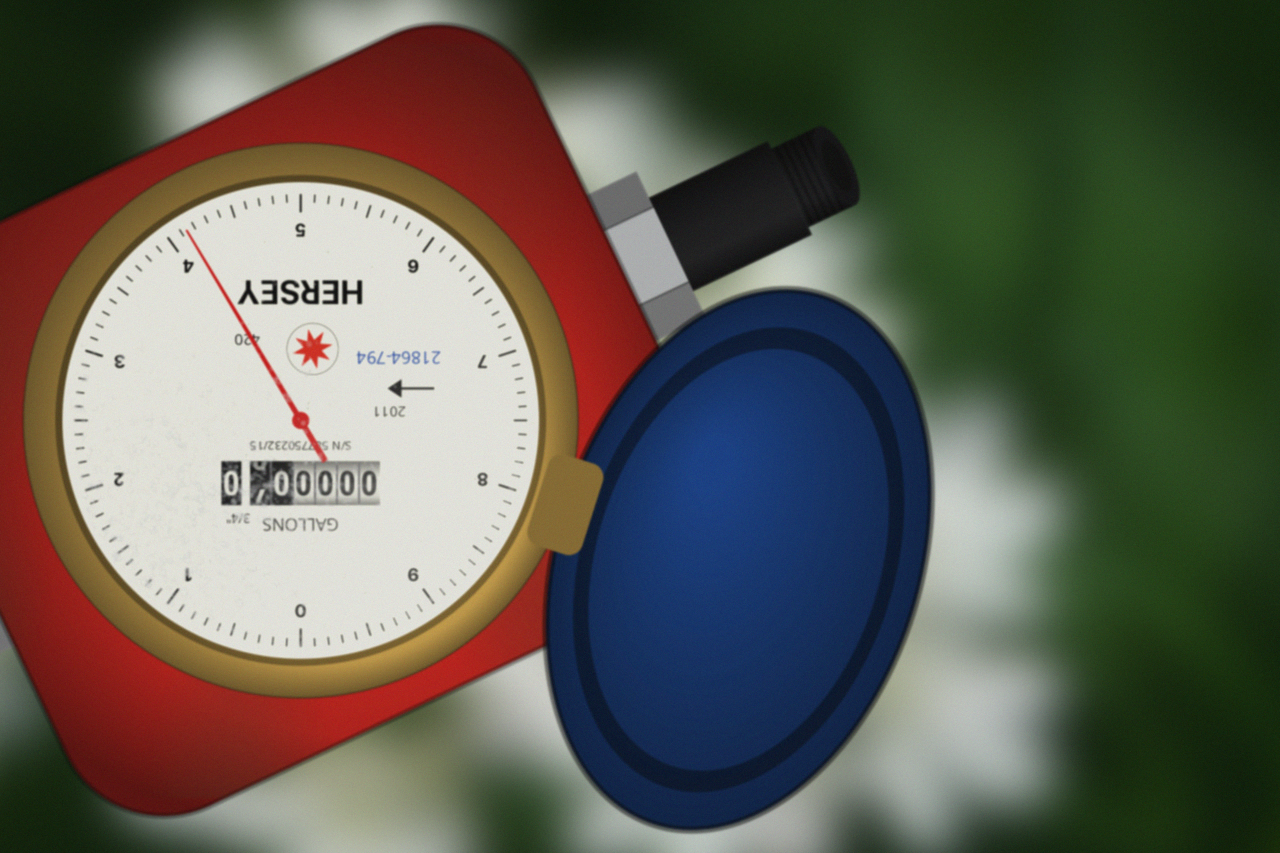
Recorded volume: gal 74.1
